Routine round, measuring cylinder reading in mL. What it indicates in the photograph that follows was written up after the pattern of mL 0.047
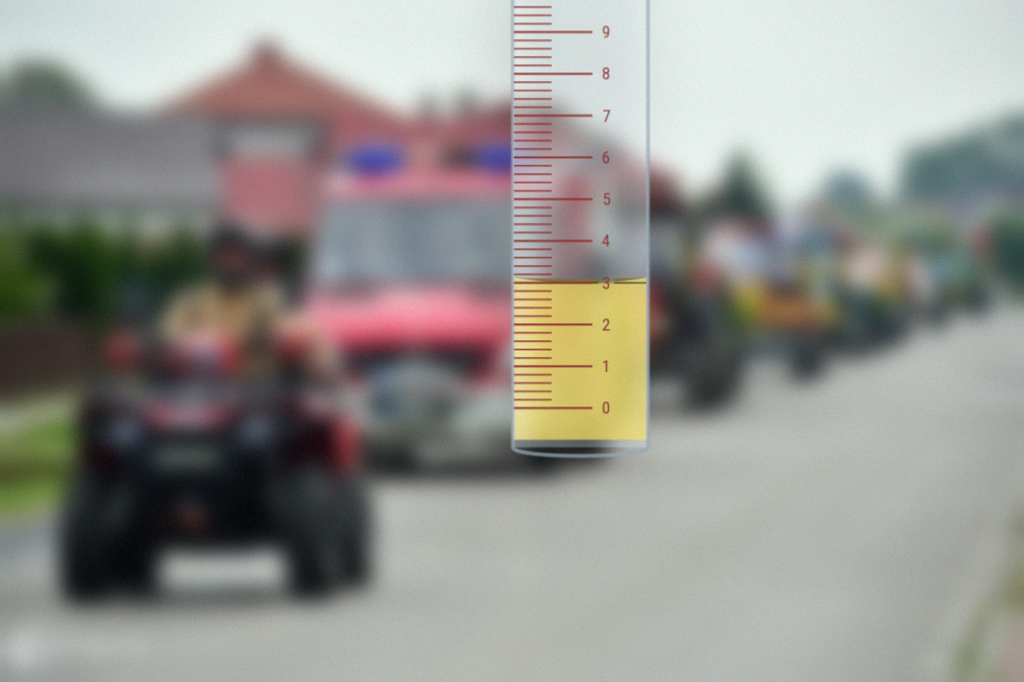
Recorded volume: mL 3
